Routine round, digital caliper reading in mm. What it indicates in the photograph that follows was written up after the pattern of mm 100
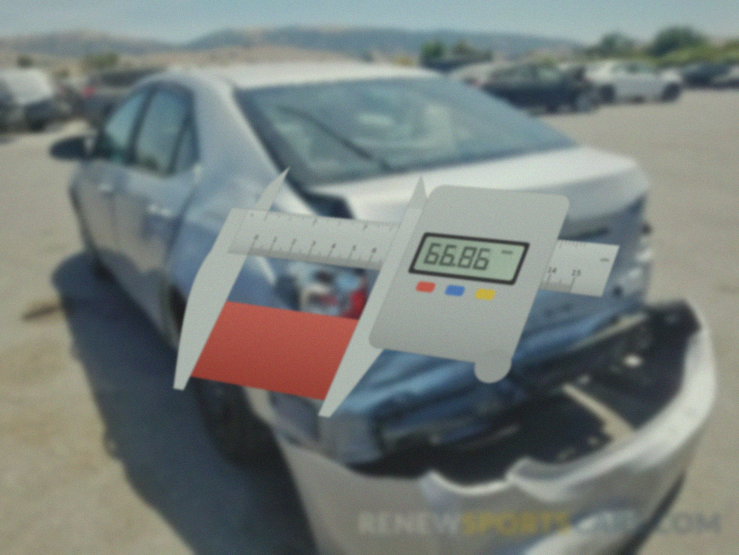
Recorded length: mm 66.86
